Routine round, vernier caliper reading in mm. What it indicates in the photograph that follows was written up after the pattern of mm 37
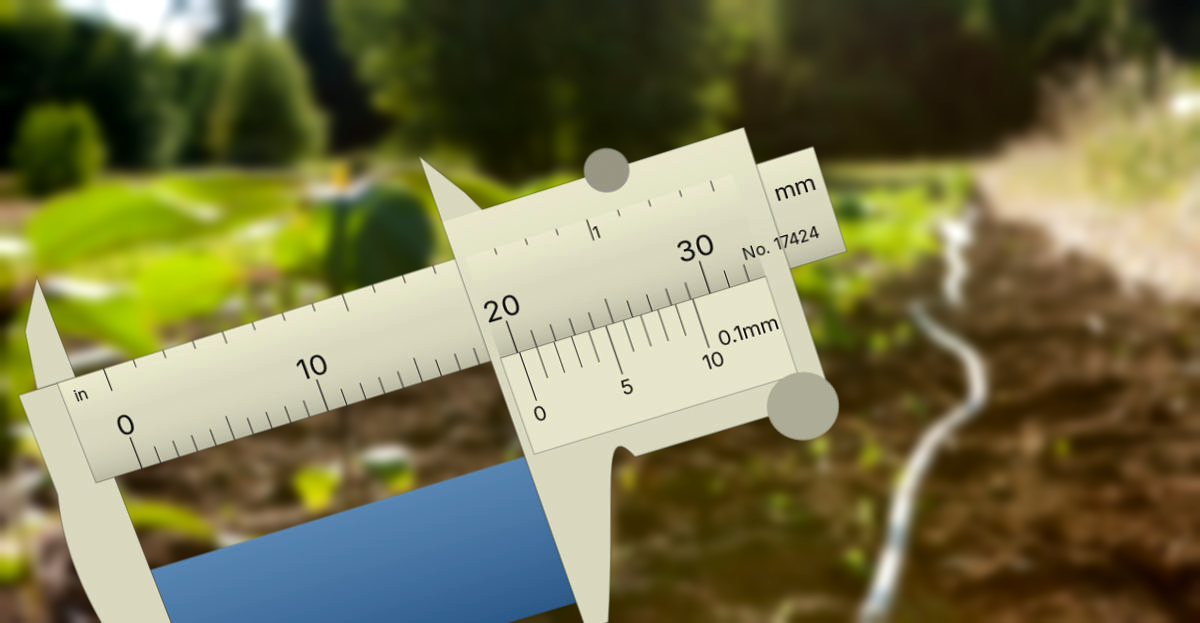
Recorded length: mm 20.1
